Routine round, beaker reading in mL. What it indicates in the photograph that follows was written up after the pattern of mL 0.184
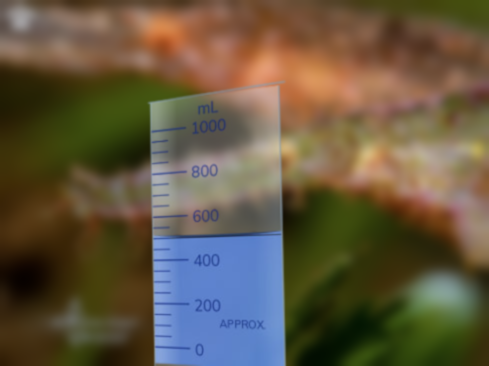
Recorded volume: mL 500
